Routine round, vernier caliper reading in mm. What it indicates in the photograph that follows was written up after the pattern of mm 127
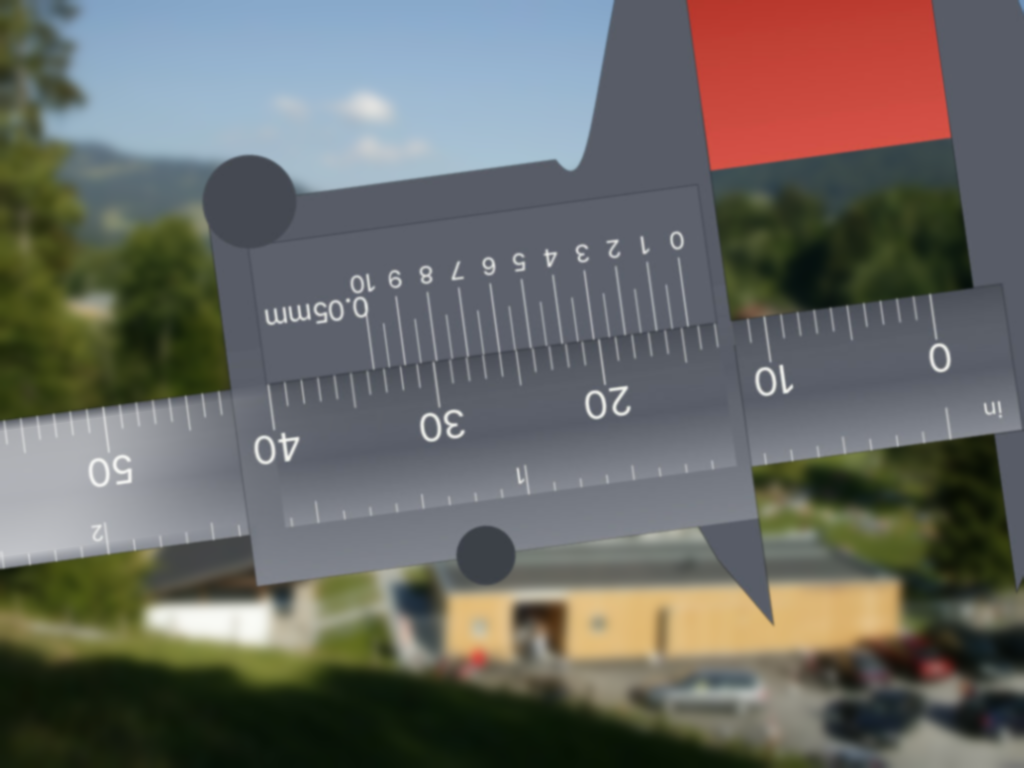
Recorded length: mm 14.6
